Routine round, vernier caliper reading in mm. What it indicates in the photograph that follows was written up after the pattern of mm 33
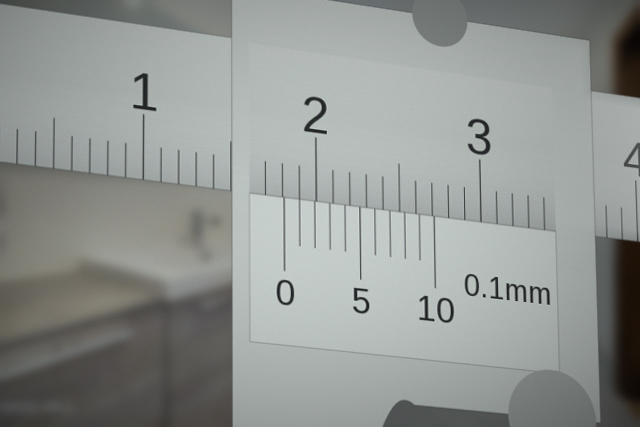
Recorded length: mm 18.1
